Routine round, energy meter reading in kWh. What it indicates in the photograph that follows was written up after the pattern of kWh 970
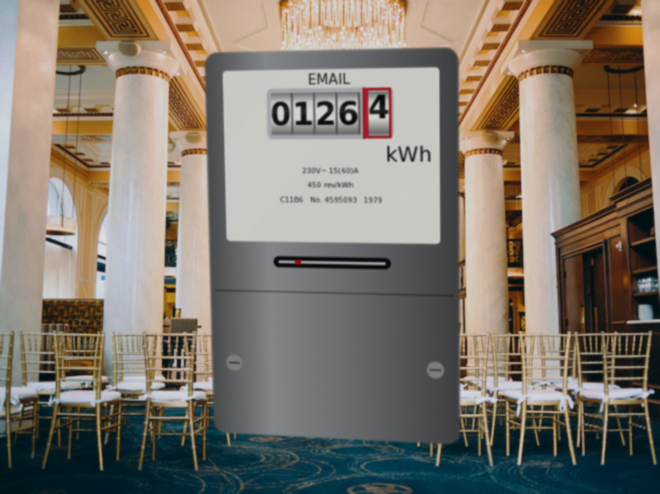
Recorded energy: kWh 126.4
